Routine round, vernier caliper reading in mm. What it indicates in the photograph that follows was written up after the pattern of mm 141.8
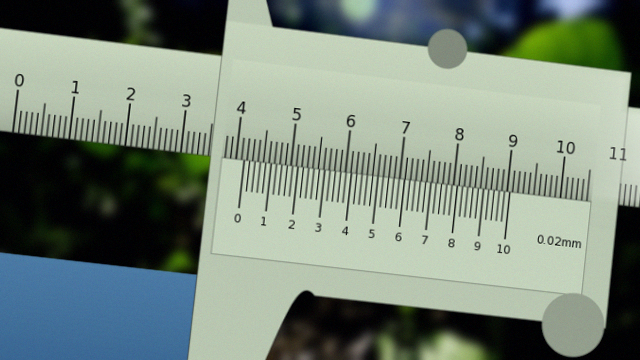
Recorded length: mm 41.5
